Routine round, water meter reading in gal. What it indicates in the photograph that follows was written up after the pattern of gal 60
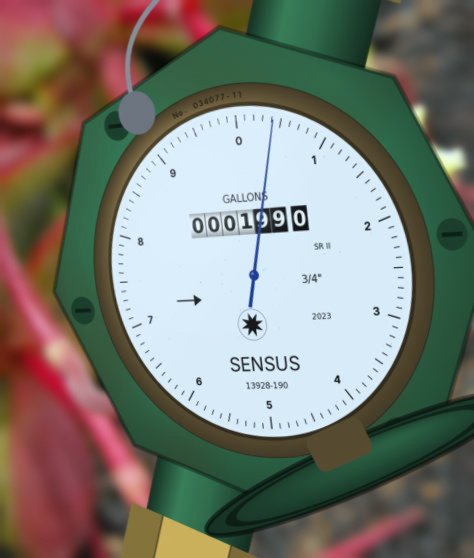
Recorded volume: gal 1990.4
